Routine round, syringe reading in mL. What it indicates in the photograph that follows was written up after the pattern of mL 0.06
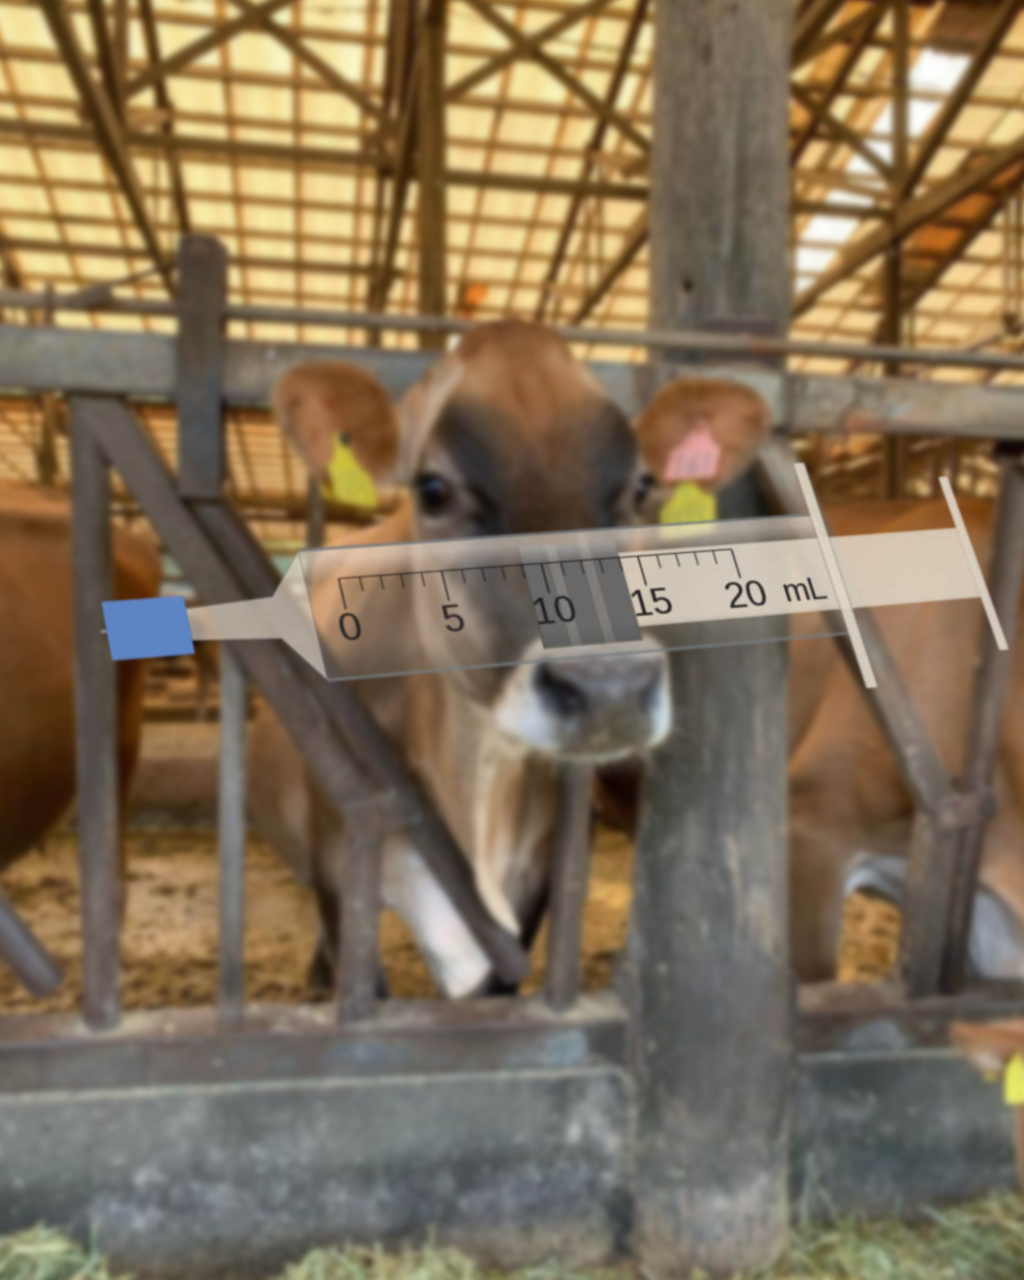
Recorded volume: mL 9
